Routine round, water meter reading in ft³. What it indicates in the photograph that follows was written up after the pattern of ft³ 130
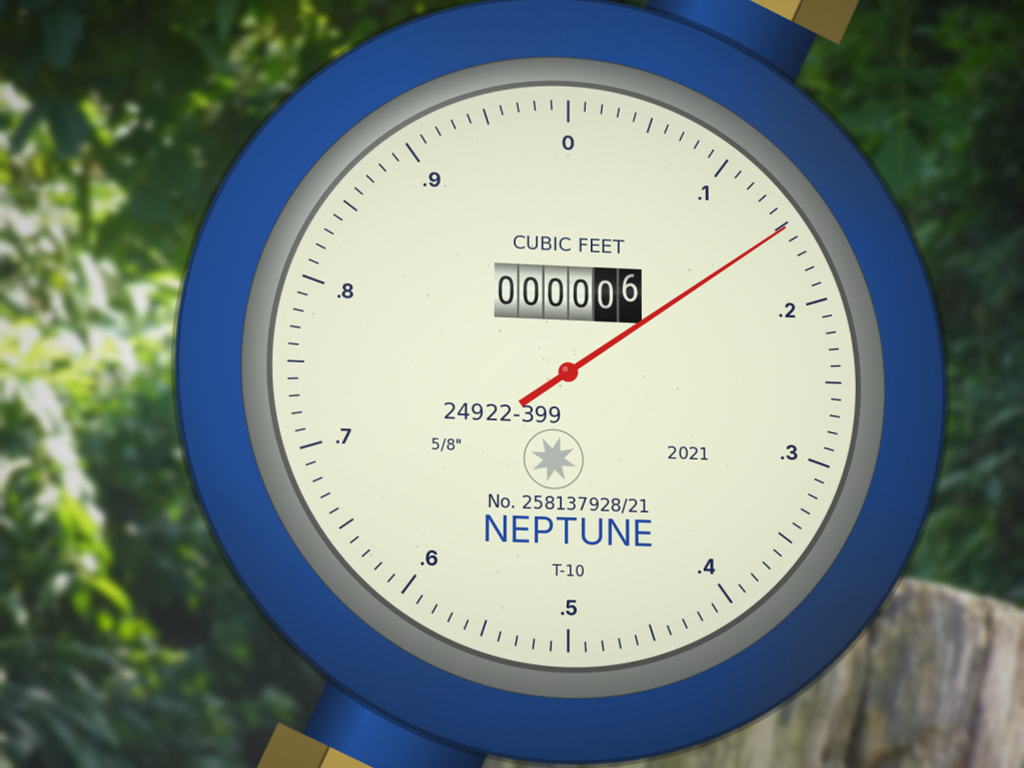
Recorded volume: ft³ 6.15
